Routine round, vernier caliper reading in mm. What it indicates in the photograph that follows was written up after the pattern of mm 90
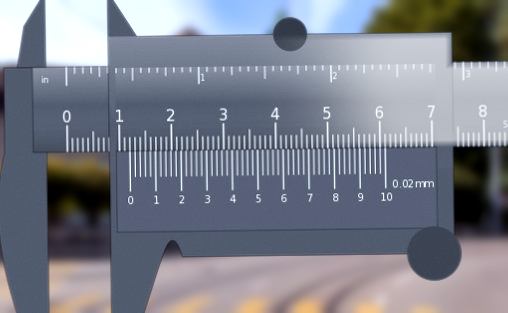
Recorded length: mm 12.0
